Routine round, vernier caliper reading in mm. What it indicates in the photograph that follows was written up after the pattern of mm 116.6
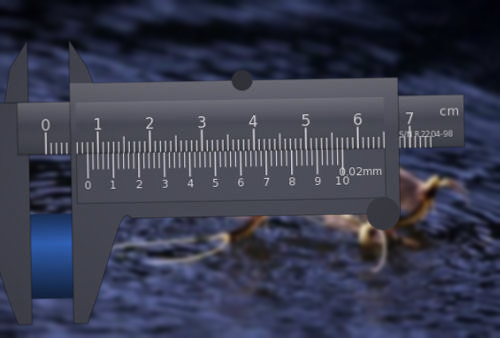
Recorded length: mm 8.0
